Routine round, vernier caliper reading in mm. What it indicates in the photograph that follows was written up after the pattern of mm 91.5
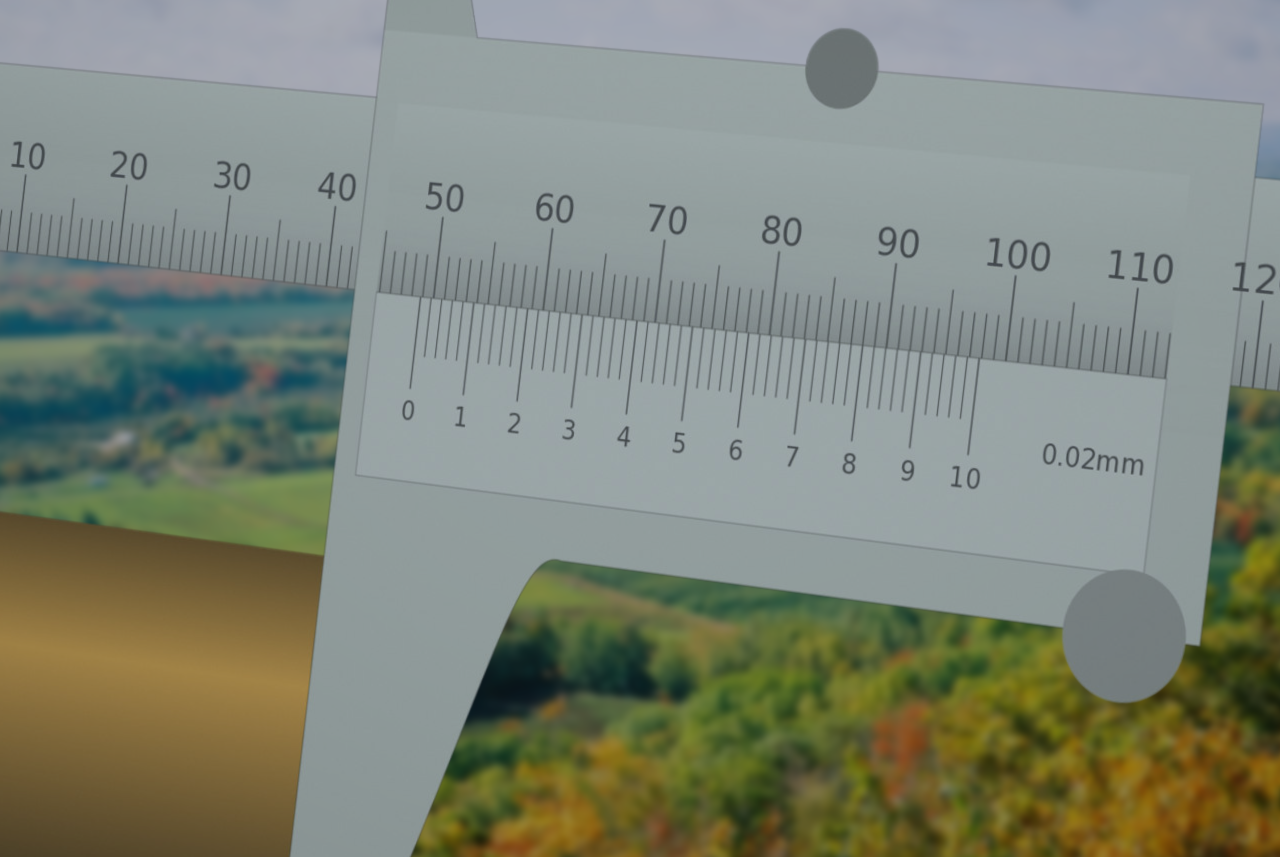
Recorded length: mm 48.8
